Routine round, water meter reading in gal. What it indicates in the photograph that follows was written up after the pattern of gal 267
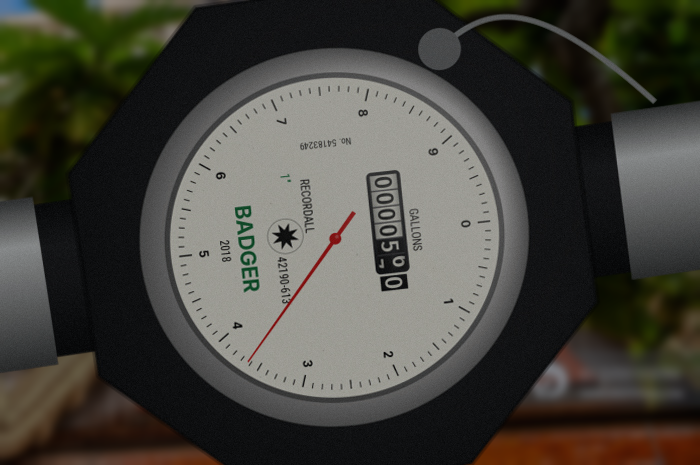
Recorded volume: gal 563.6
